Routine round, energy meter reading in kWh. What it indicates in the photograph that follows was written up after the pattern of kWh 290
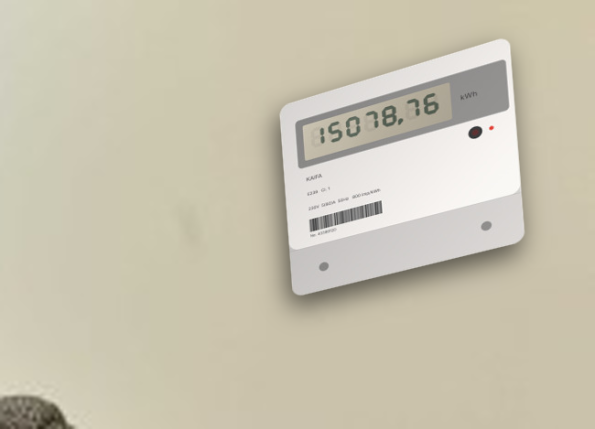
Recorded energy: kWh 15078.76
